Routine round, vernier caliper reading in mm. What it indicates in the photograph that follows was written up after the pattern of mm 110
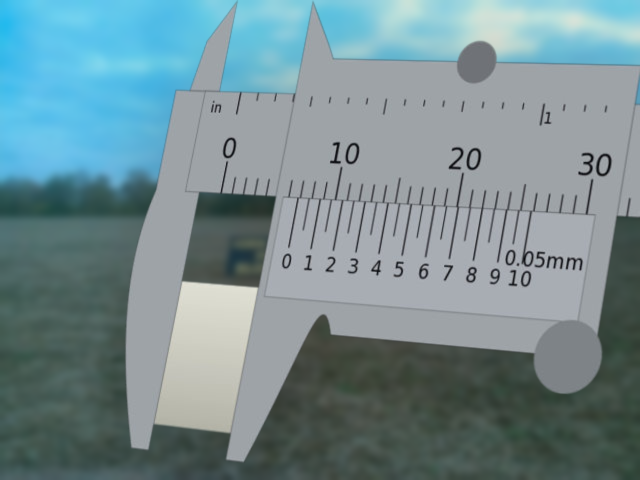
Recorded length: mm 6.8
